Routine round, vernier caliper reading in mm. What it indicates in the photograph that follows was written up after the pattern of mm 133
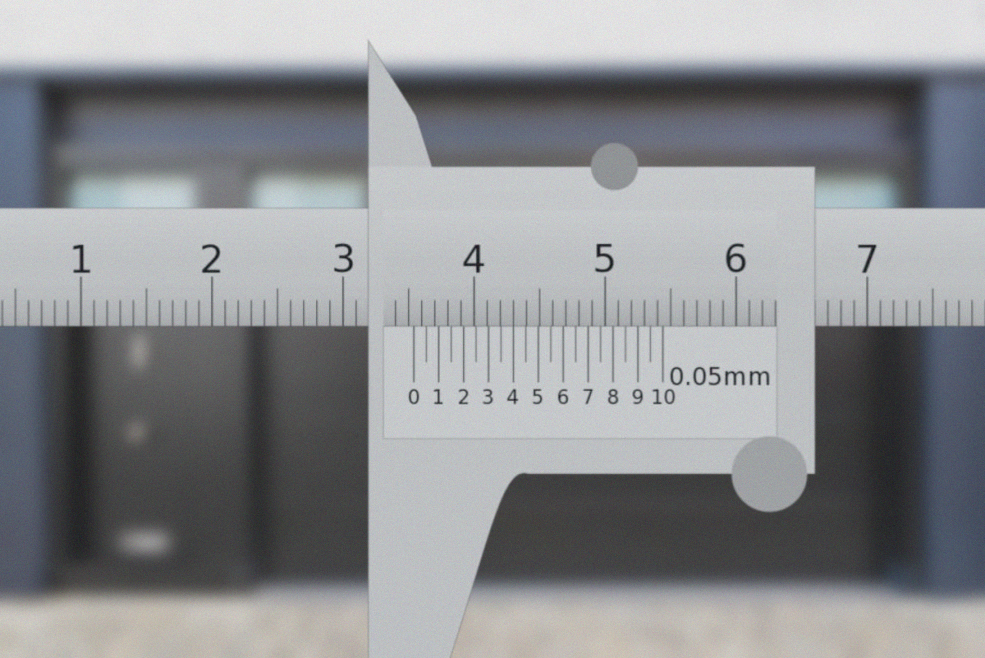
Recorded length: mm 35.4
